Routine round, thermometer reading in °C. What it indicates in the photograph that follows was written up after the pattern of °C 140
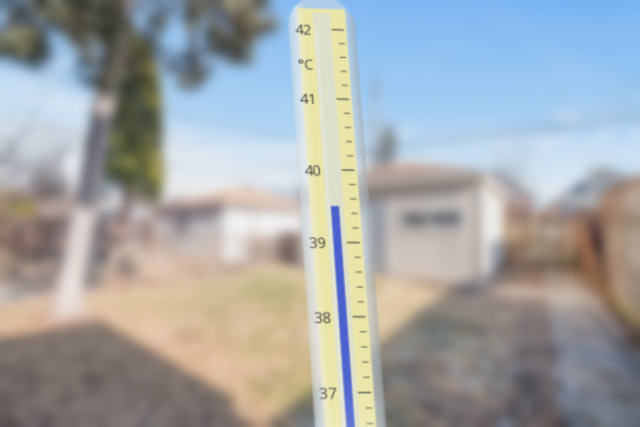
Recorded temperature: °C 39.5
